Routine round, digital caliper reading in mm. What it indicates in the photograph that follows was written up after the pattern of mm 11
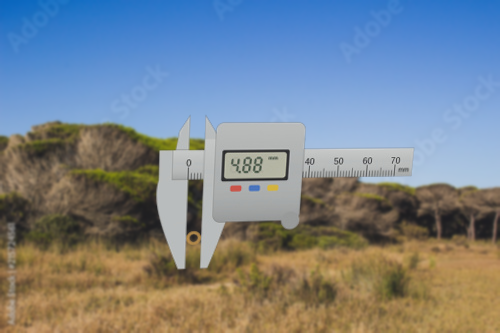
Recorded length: mm 4.88
